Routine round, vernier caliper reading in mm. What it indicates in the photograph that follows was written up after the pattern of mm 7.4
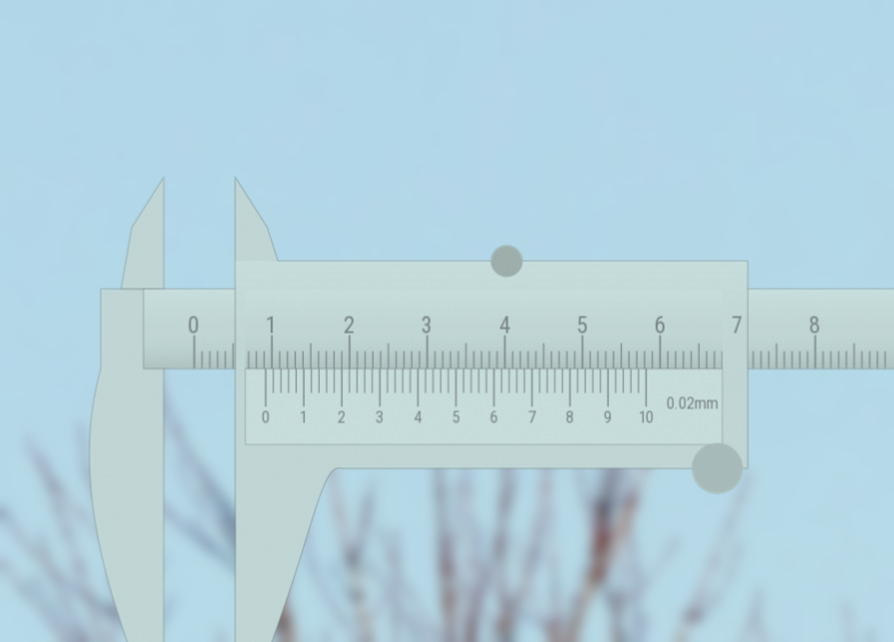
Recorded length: mm 9.2
